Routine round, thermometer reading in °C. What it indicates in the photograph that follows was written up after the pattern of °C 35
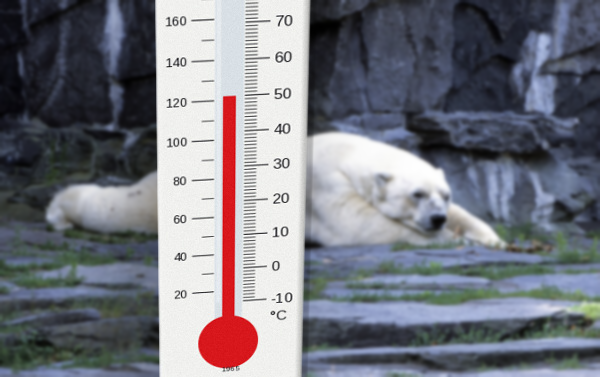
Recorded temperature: °C 50
